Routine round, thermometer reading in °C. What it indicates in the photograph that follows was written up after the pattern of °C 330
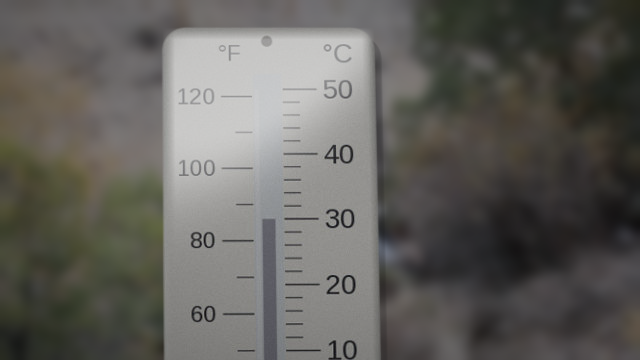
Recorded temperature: °C 30
